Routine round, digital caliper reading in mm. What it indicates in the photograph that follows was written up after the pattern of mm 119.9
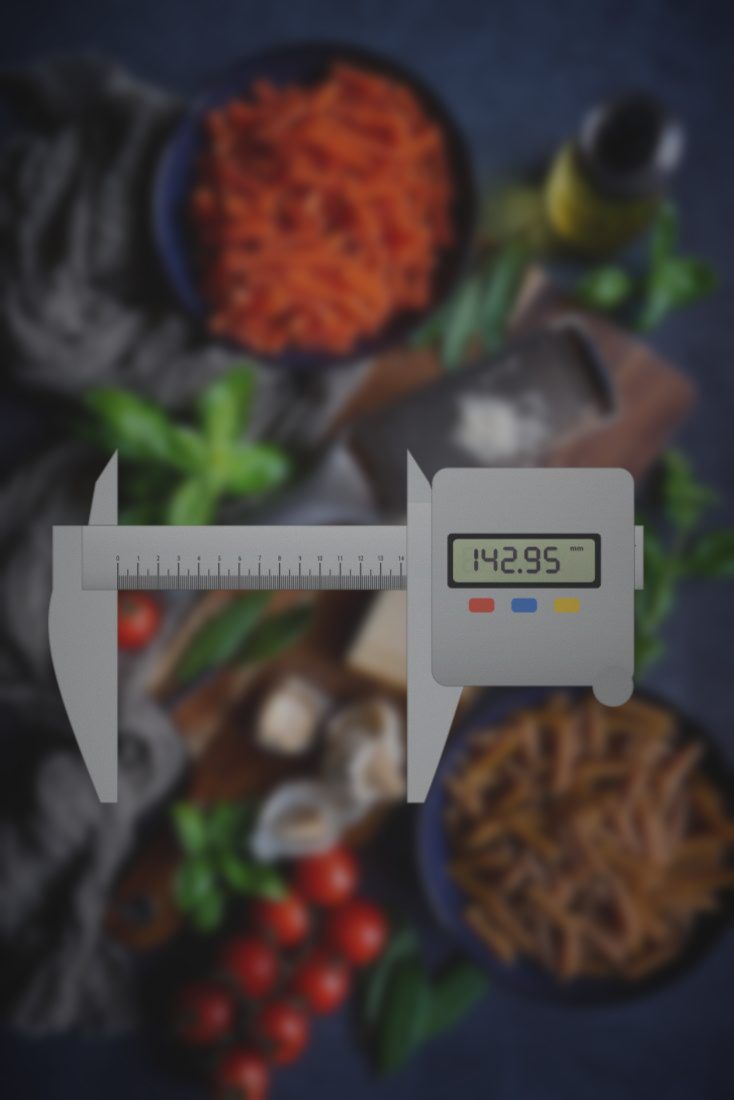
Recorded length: mm 142.95
